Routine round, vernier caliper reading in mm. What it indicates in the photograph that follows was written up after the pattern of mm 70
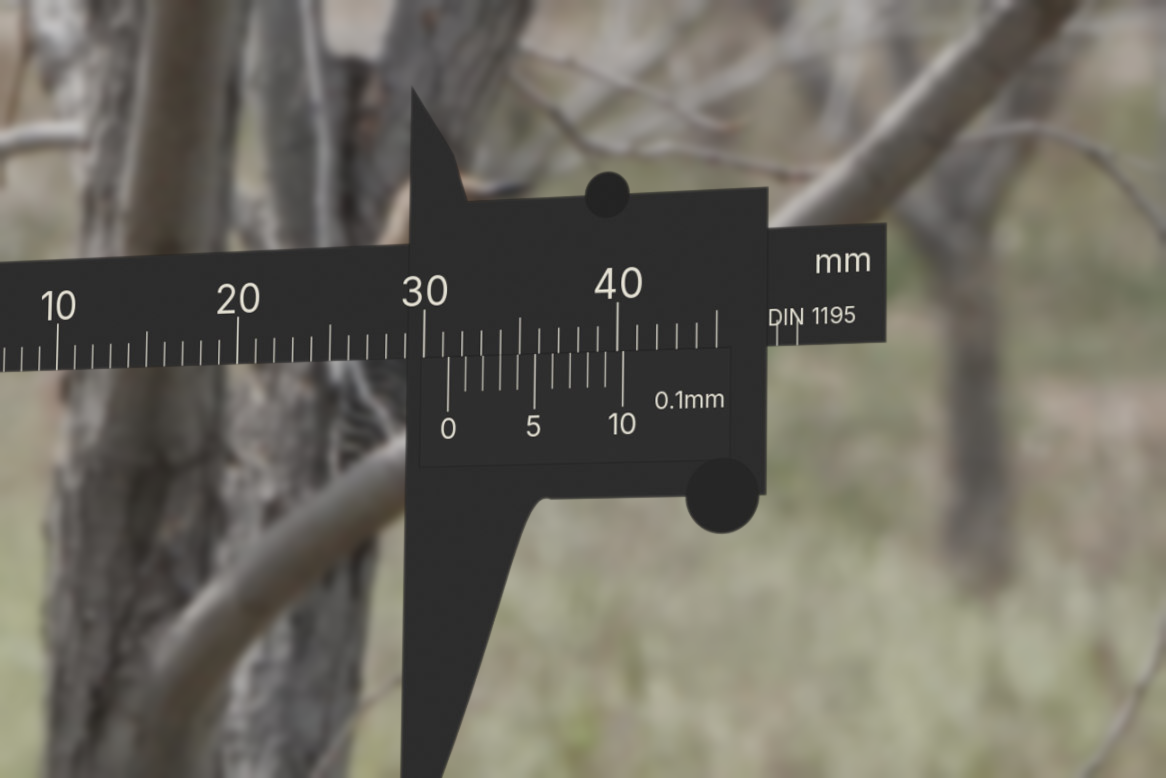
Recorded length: mm 31.3
